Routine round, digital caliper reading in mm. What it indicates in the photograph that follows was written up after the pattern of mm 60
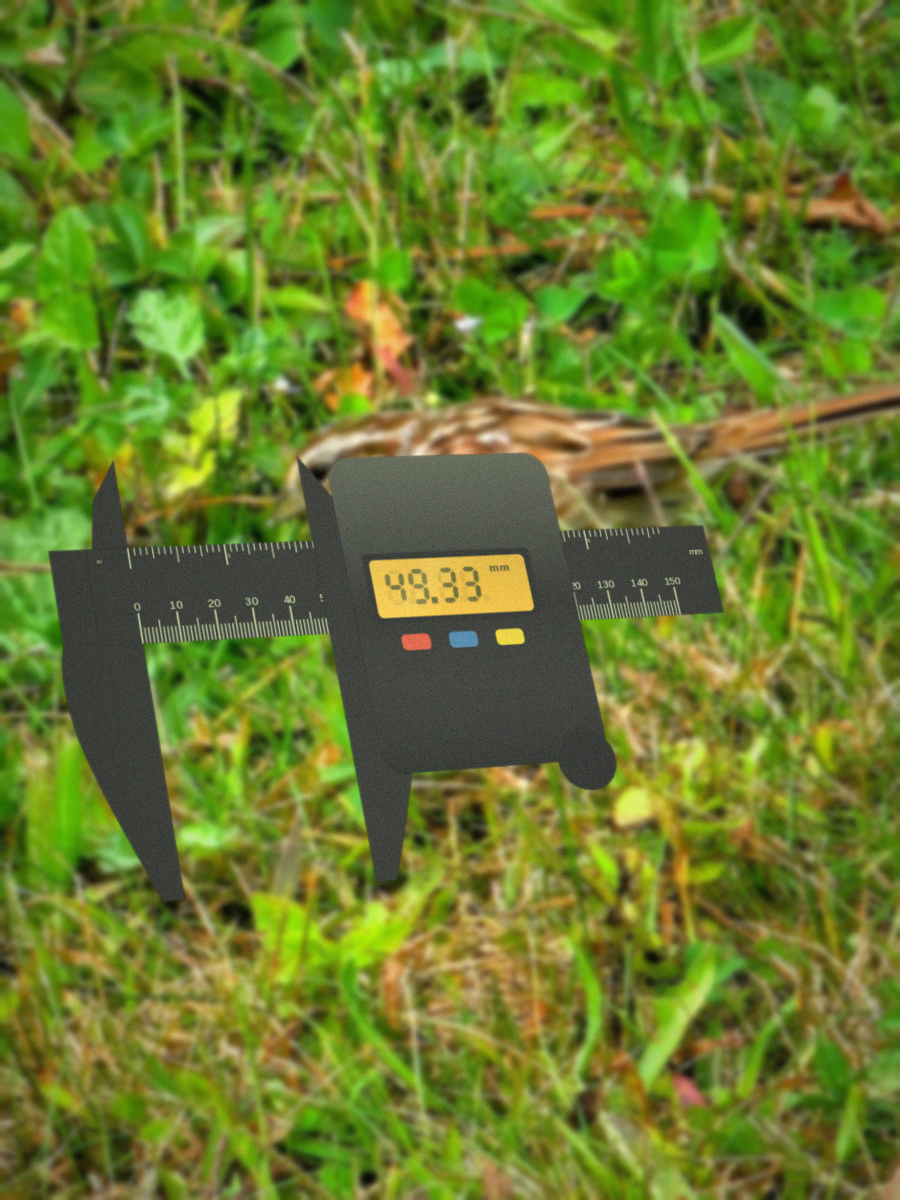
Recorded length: mm 49.33
